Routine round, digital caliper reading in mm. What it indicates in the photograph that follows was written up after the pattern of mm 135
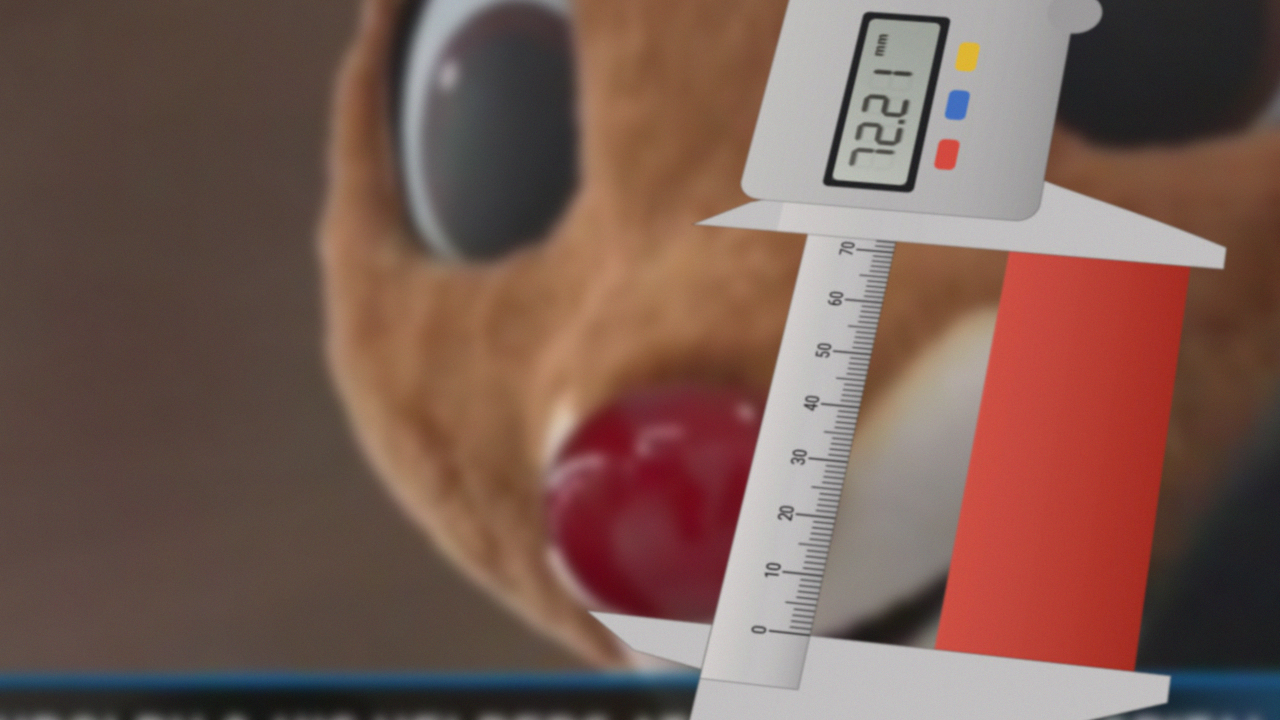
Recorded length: mm 72.21
